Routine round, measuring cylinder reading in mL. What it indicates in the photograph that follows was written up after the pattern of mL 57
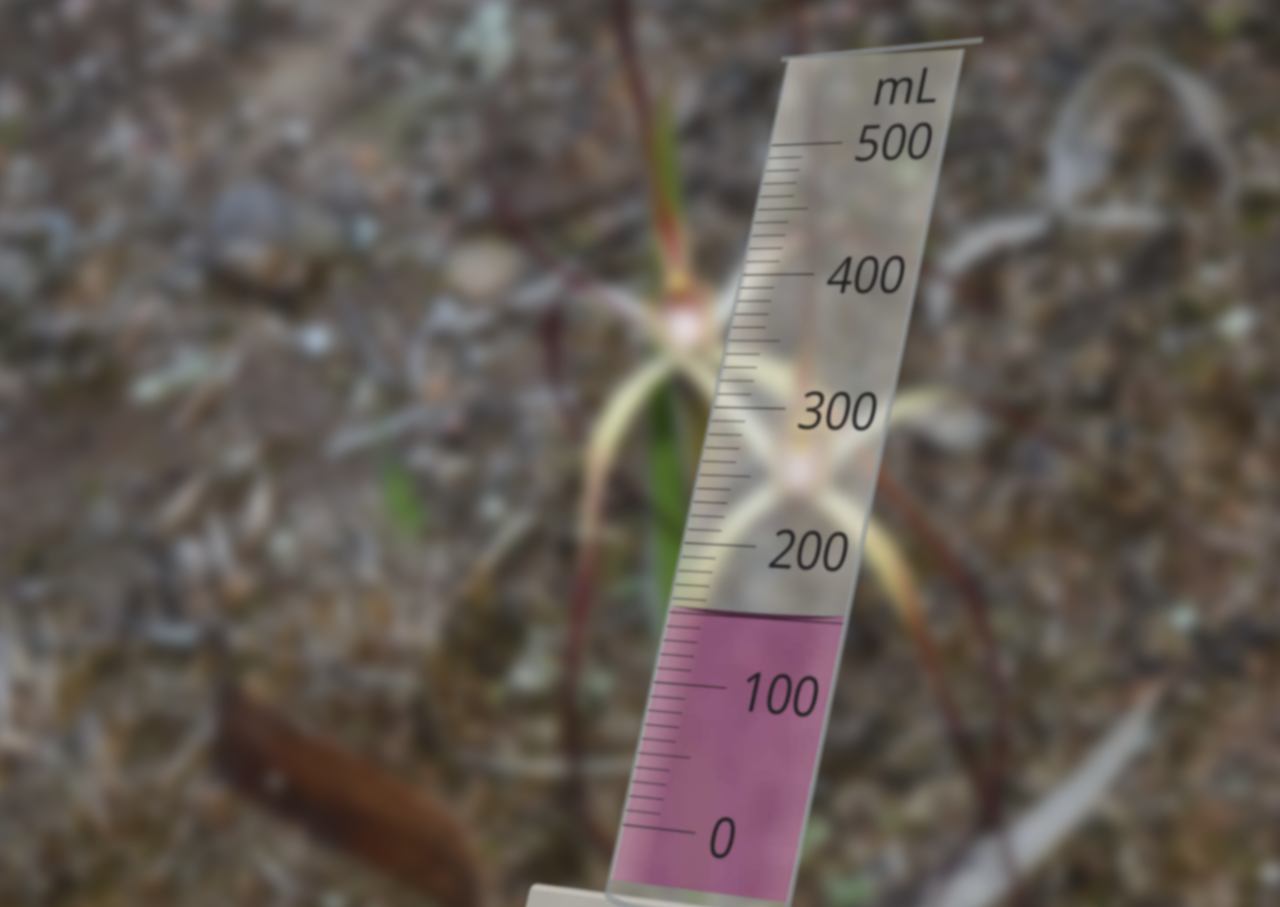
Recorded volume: mL 150
